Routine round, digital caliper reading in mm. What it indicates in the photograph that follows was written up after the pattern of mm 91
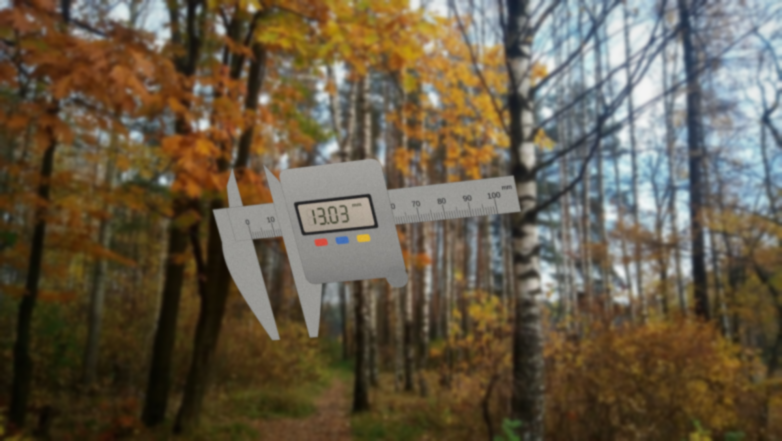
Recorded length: mm 13.03
